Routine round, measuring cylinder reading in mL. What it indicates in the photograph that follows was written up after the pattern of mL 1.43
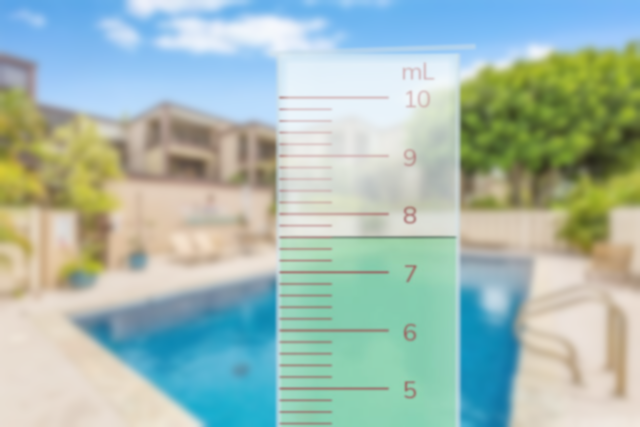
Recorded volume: mL 7.6
